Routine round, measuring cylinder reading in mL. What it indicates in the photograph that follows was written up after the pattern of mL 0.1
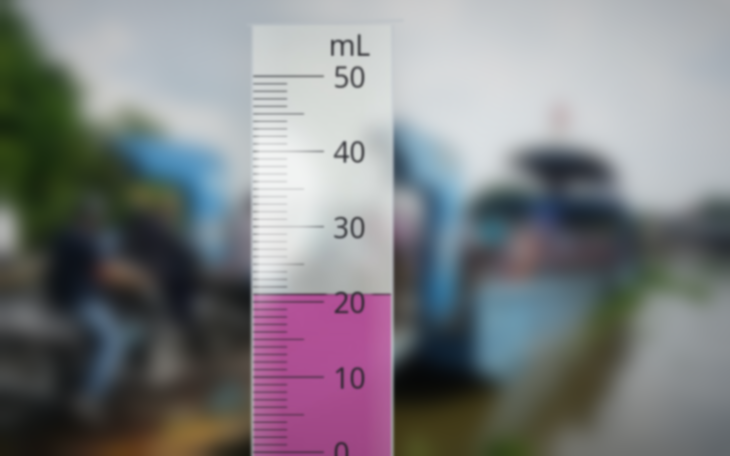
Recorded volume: mL 21
